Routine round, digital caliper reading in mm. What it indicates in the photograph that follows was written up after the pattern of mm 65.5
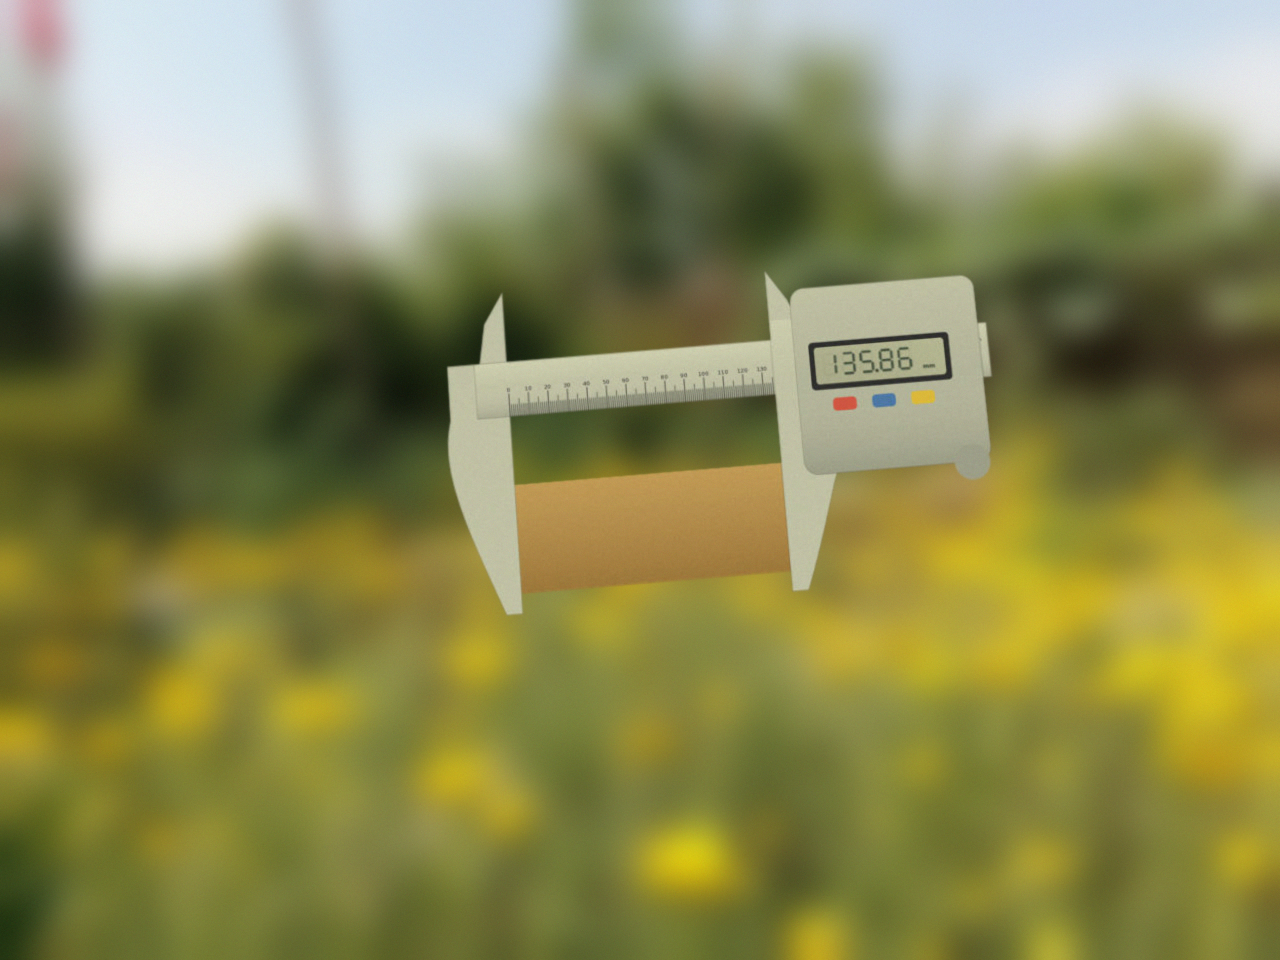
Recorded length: mm 135.86
